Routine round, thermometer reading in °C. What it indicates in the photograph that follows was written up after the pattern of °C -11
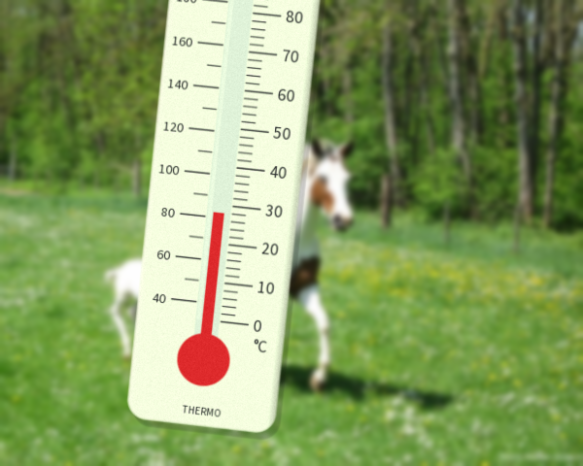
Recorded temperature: °C 28
